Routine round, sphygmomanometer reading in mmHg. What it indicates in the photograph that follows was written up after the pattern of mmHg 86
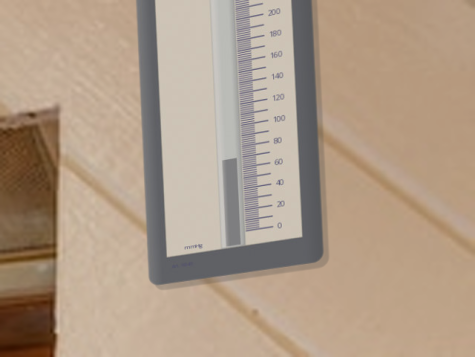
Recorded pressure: mmHg 70
